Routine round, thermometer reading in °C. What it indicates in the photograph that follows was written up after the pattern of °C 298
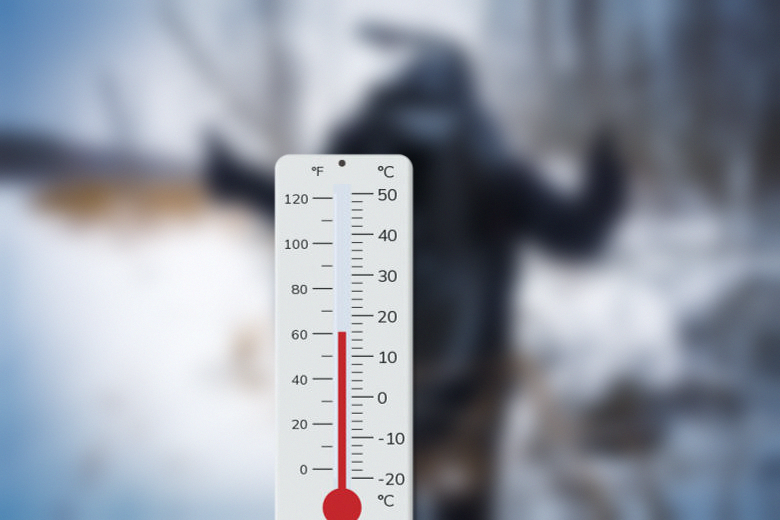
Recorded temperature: °C 16
